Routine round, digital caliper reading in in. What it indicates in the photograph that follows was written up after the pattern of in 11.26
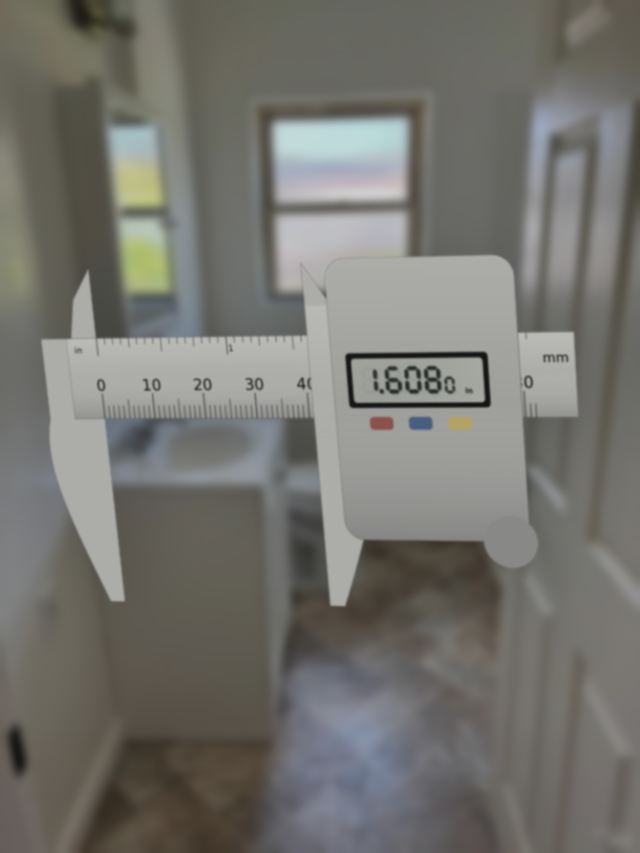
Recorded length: in 1.6080
